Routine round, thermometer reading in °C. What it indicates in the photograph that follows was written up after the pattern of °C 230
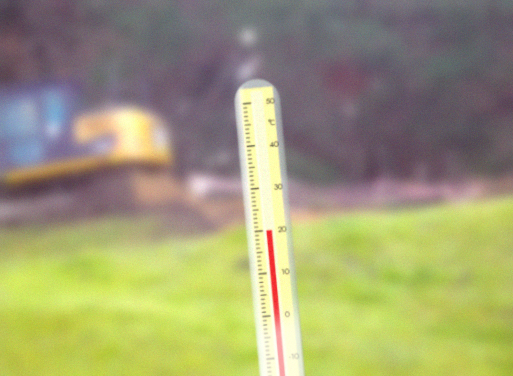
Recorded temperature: °C 20
